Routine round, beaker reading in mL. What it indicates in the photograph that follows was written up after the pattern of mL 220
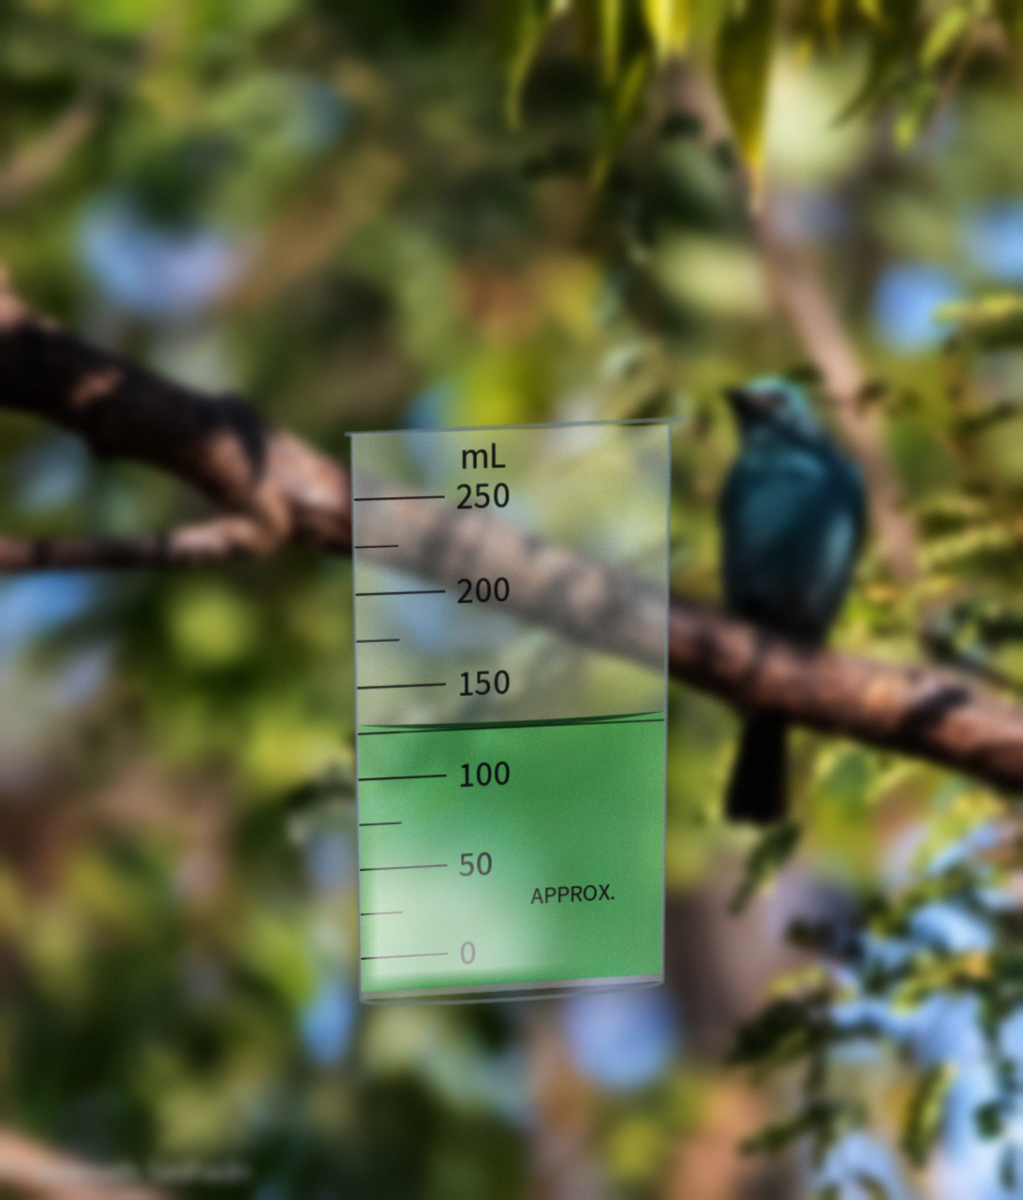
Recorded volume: mL 125
